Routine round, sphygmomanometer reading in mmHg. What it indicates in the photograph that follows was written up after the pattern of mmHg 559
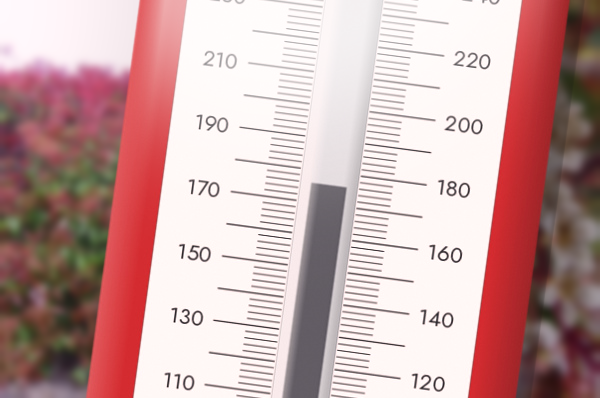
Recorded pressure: mmHg 176
